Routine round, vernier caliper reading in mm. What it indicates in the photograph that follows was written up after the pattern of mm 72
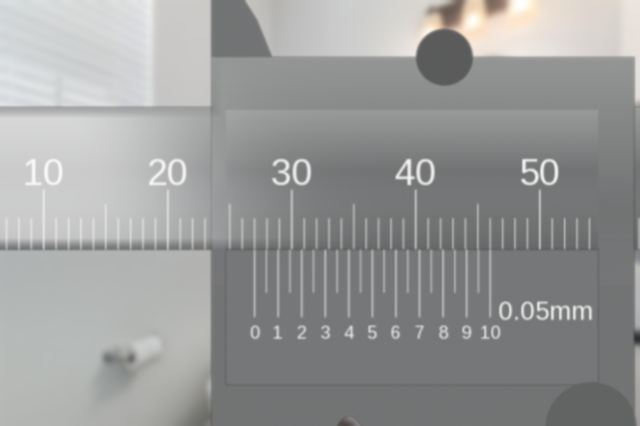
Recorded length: mm 27.0
